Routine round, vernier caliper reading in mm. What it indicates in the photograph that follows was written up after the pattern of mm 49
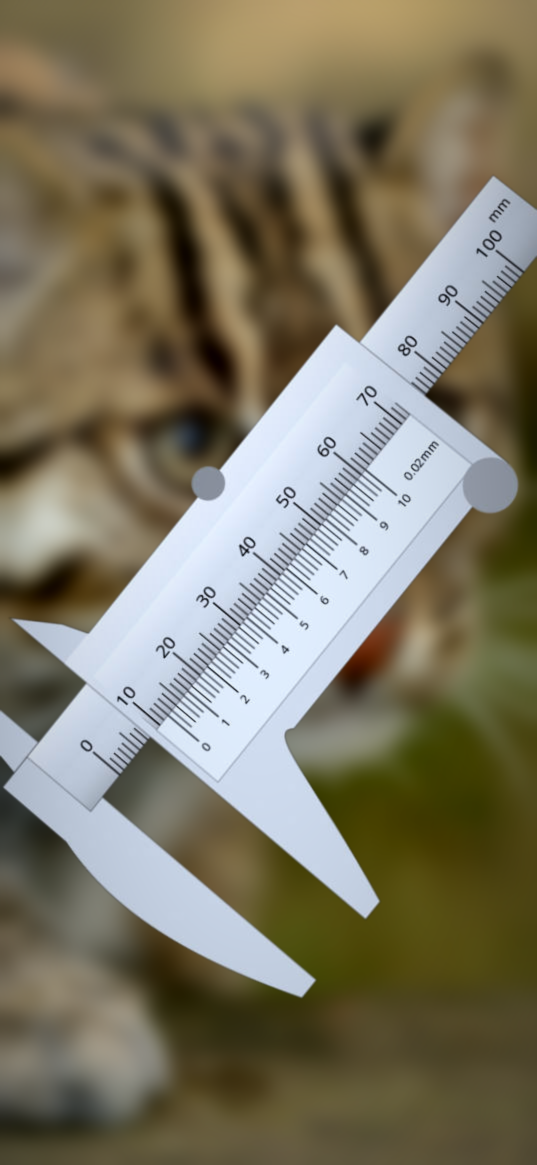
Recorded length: mm 12.0
